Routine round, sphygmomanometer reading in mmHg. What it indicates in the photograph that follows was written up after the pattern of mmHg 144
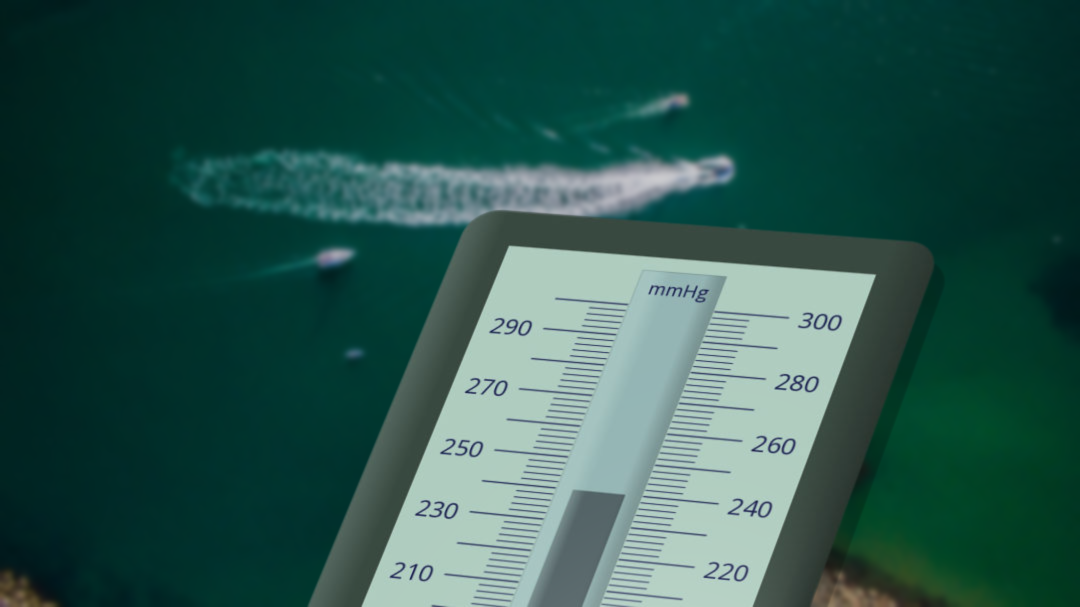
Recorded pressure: mmHg 240
